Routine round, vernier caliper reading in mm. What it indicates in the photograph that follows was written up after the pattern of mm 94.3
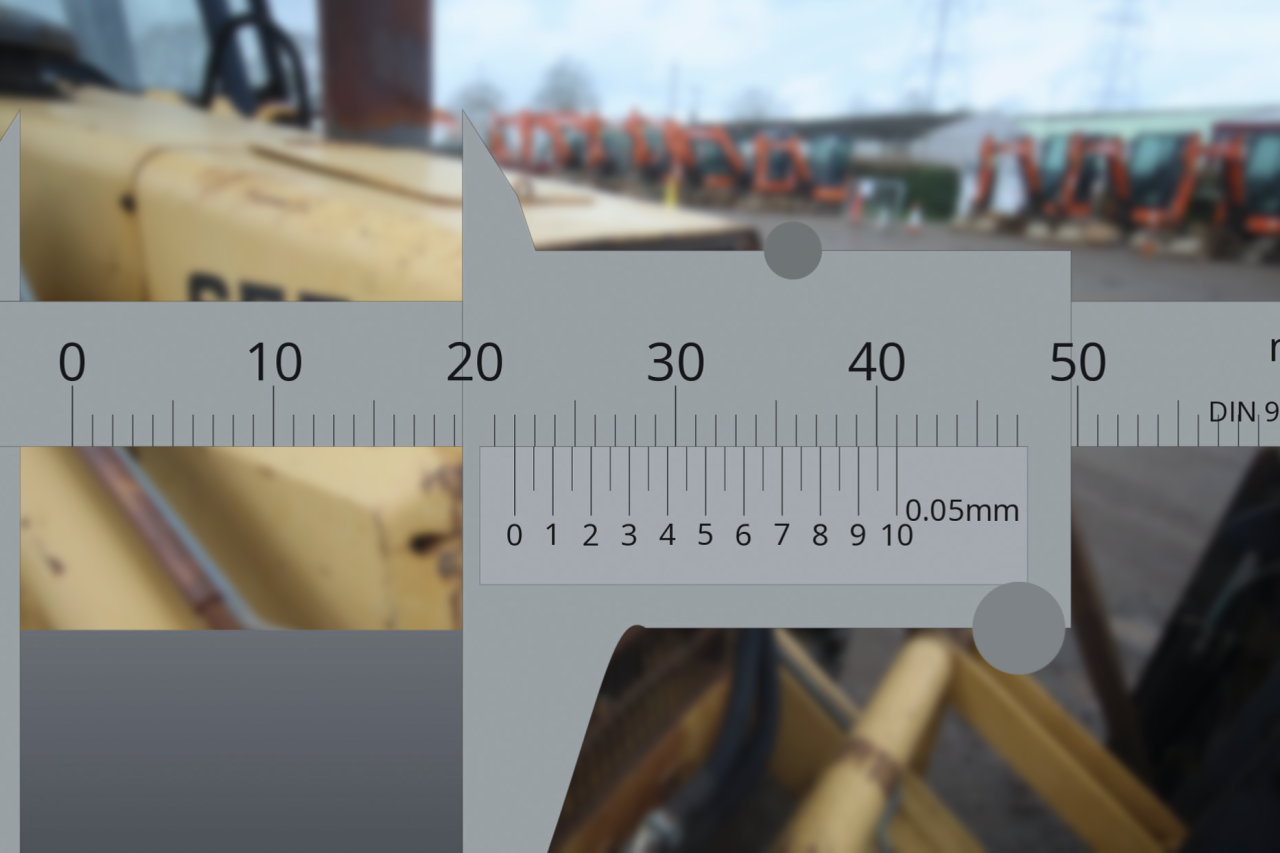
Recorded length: mm 22.0
